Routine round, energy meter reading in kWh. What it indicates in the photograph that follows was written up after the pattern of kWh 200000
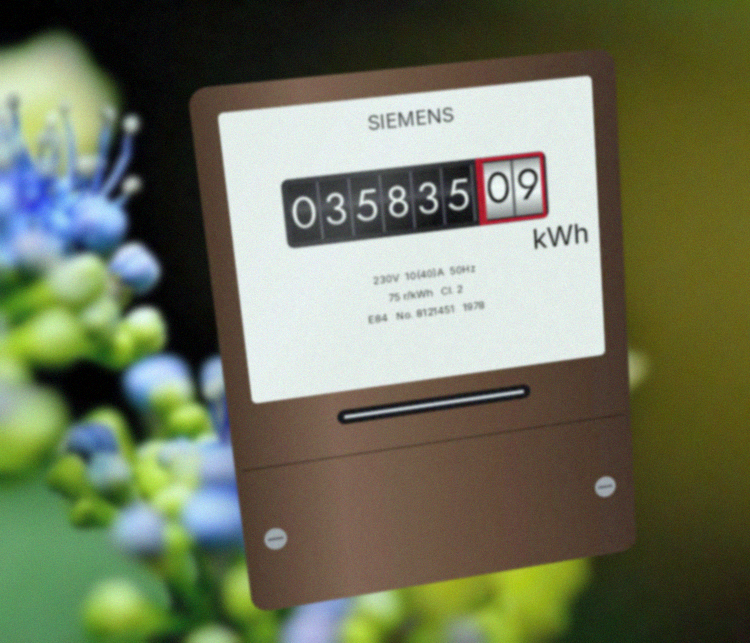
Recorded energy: kWh 35835.09
